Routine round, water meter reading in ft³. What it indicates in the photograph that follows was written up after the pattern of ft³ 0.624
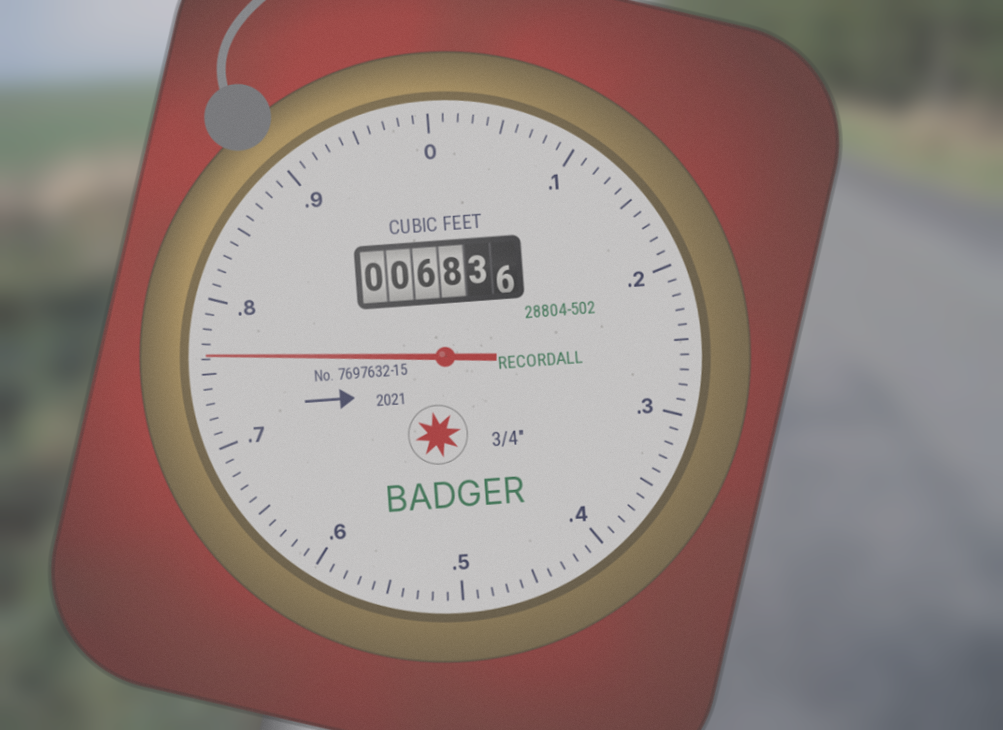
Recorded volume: ft³ 6835.76
